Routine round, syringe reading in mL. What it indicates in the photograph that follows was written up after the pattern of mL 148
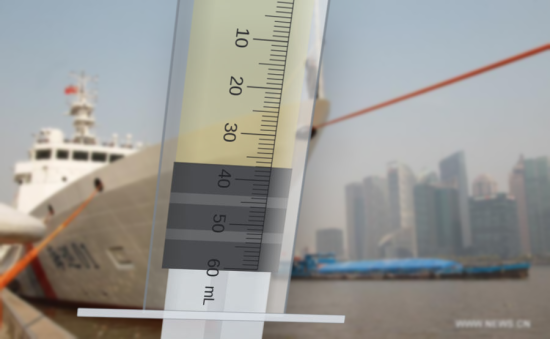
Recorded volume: mL 37
